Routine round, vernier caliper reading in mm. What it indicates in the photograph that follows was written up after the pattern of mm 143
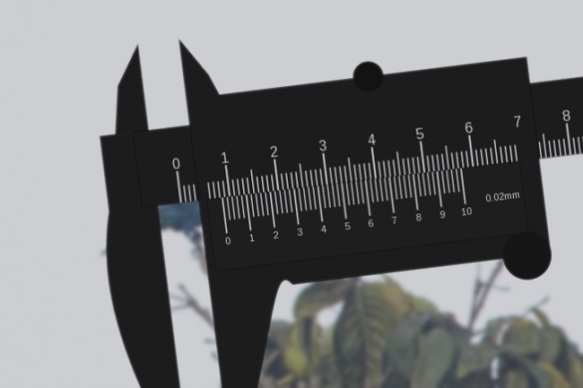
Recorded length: mm 8.5
